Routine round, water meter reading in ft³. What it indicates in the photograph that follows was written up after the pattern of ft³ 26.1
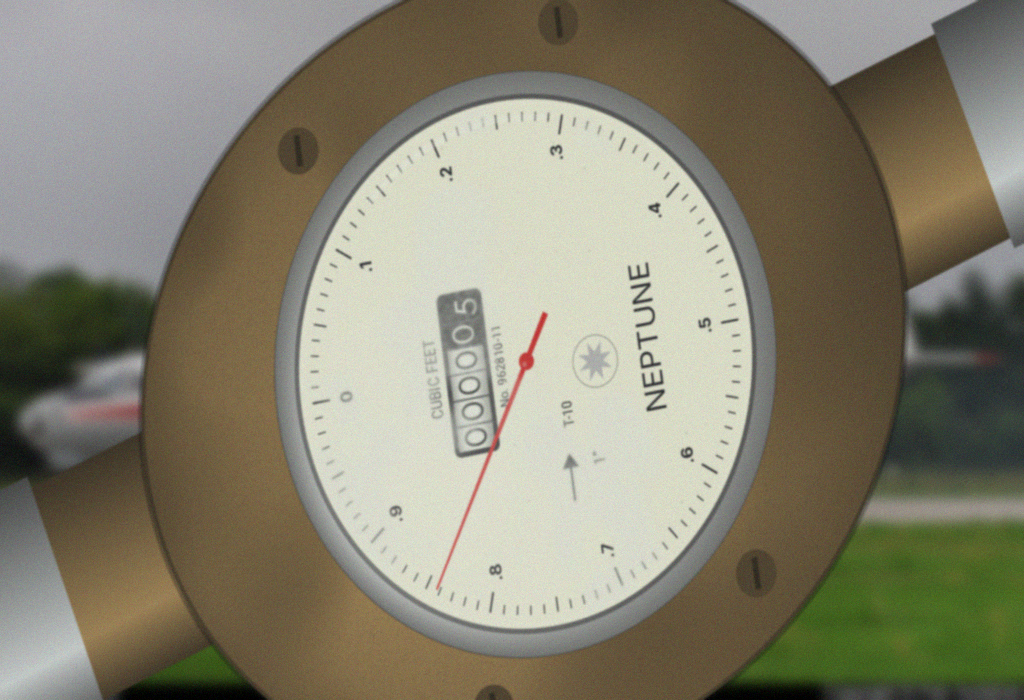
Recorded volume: ft³ 4.84
